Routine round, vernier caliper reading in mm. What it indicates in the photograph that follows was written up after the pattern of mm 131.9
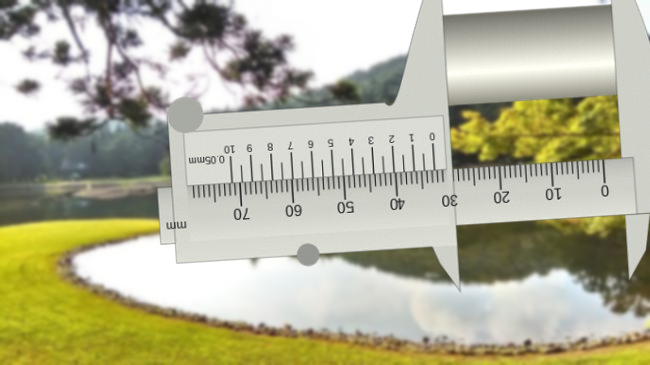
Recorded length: mm 32.5
